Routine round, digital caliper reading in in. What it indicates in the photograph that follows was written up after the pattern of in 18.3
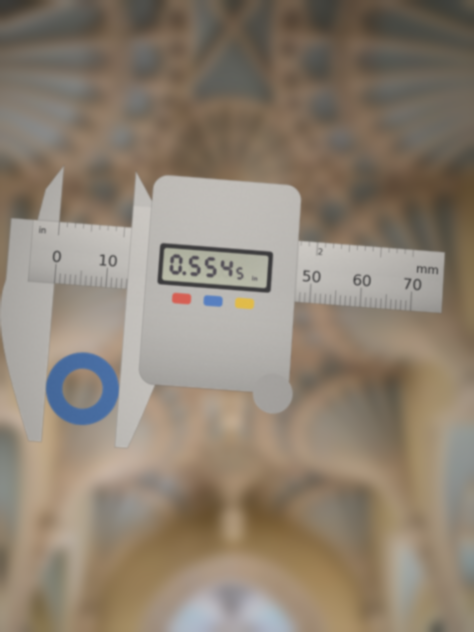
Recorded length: in 0.5545
